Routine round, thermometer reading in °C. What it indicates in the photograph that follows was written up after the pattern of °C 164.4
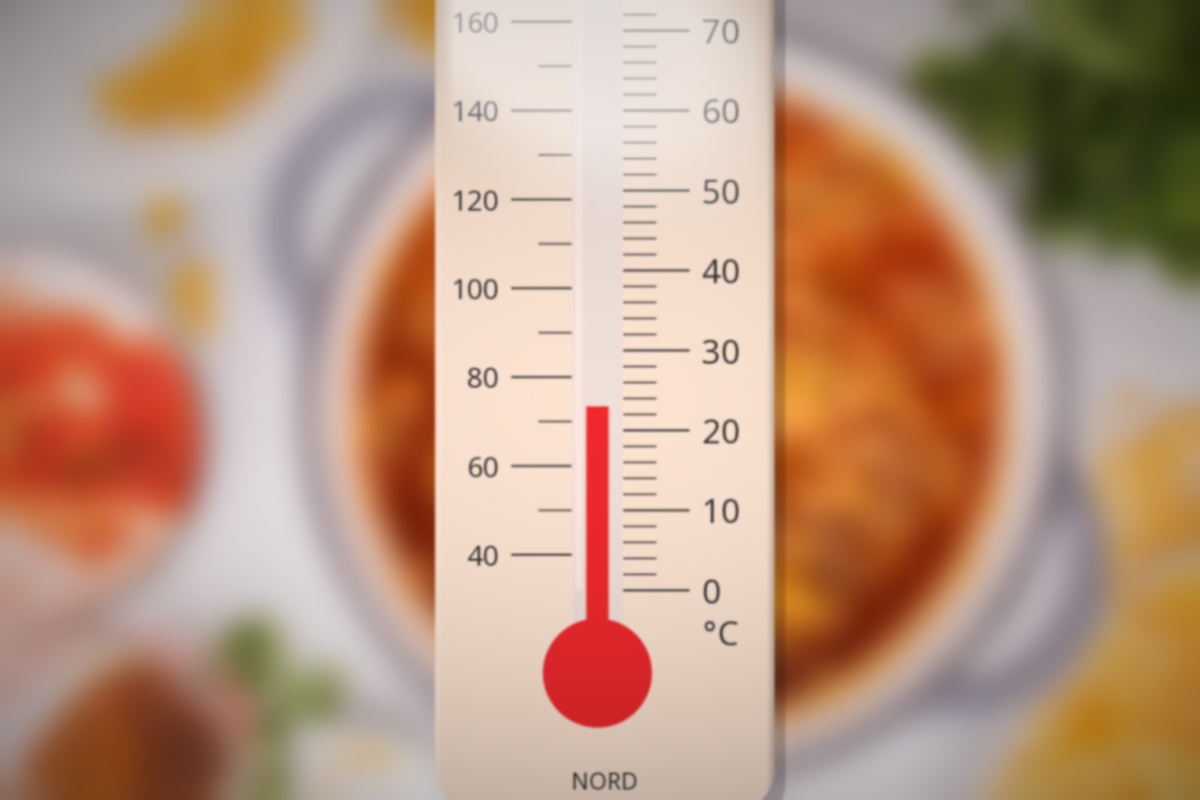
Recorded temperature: °C 23
